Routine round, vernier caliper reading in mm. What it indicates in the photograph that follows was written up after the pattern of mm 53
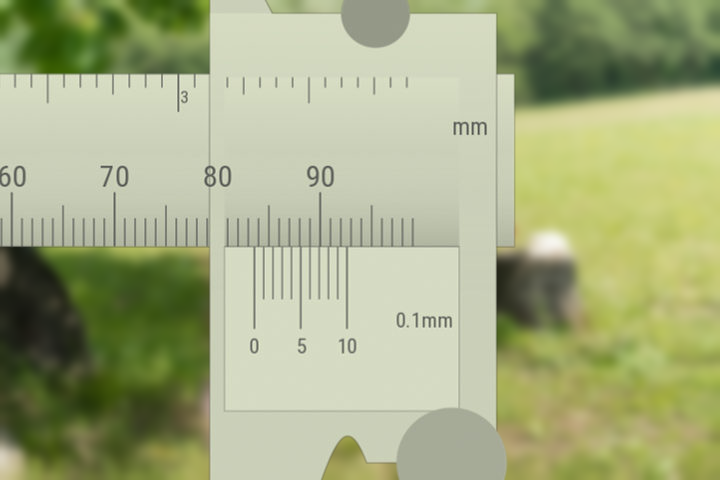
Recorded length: mm 83.6
